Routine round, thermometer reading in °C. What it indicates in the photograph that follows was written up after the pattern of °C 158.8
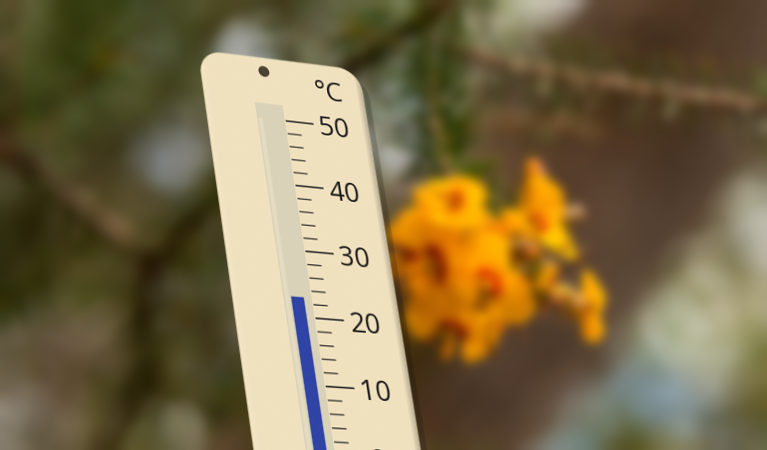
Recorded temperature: °C 23
